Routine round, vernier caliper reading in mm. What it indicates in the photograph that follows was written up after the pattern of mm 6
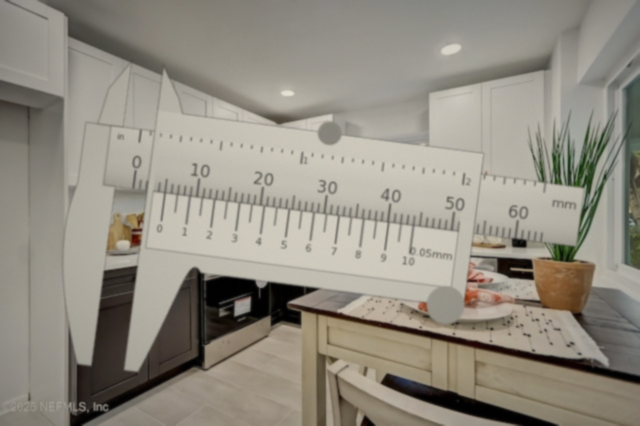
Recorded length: mm 5.0
